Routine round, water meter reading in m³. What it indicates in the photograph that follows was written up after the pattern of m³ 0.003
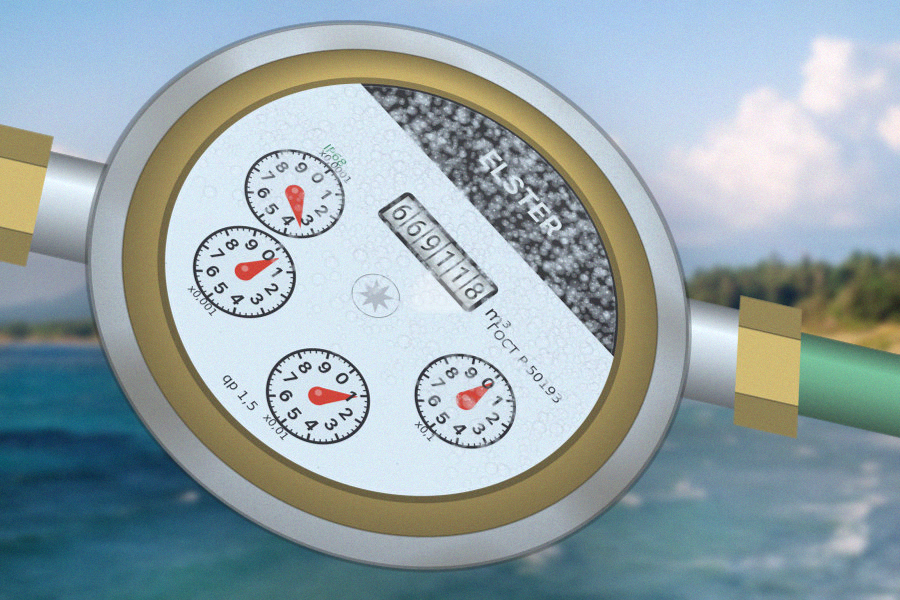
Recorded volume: m³ 669118.0103
